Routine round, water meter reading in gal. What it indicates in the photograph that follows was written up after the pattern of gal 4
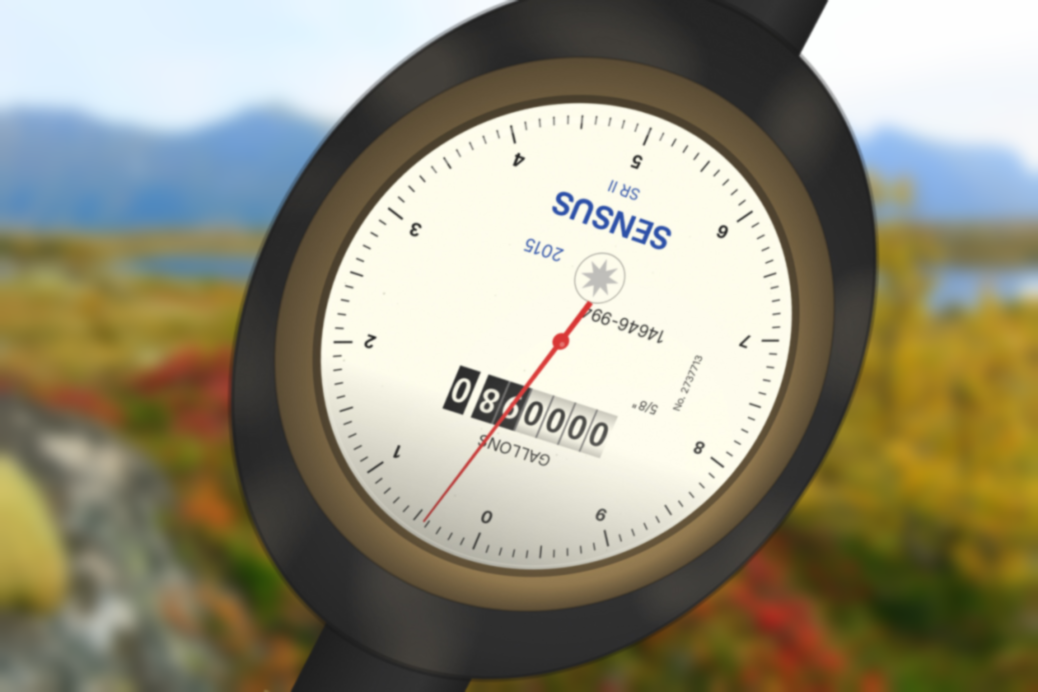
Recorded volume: gal 980.4
